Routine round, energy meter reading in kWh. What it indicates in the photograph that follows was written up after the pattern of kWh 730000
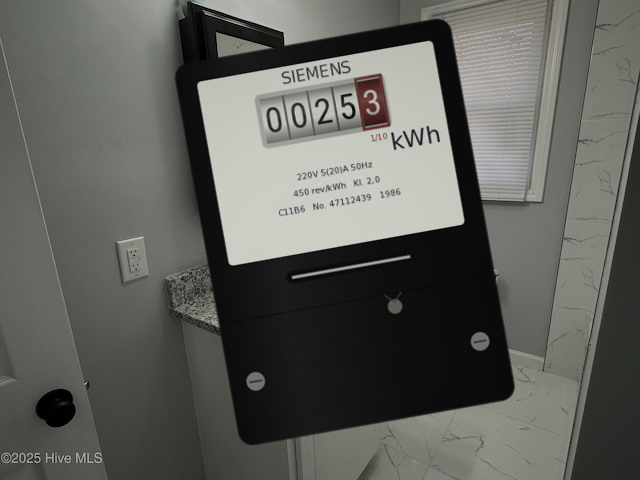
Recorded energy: kWh 25.3
